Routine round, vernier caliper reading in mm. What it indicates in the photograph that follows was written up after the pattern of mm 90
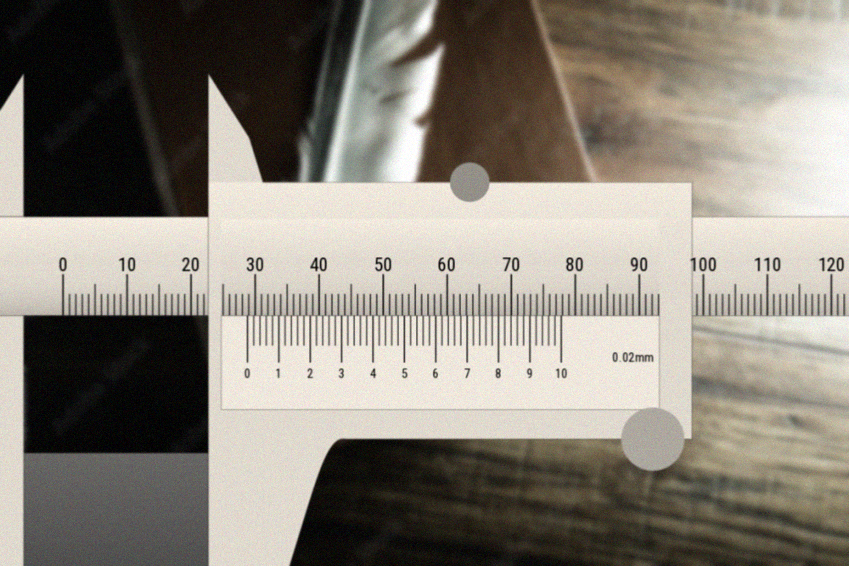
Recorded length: mm 28.8
